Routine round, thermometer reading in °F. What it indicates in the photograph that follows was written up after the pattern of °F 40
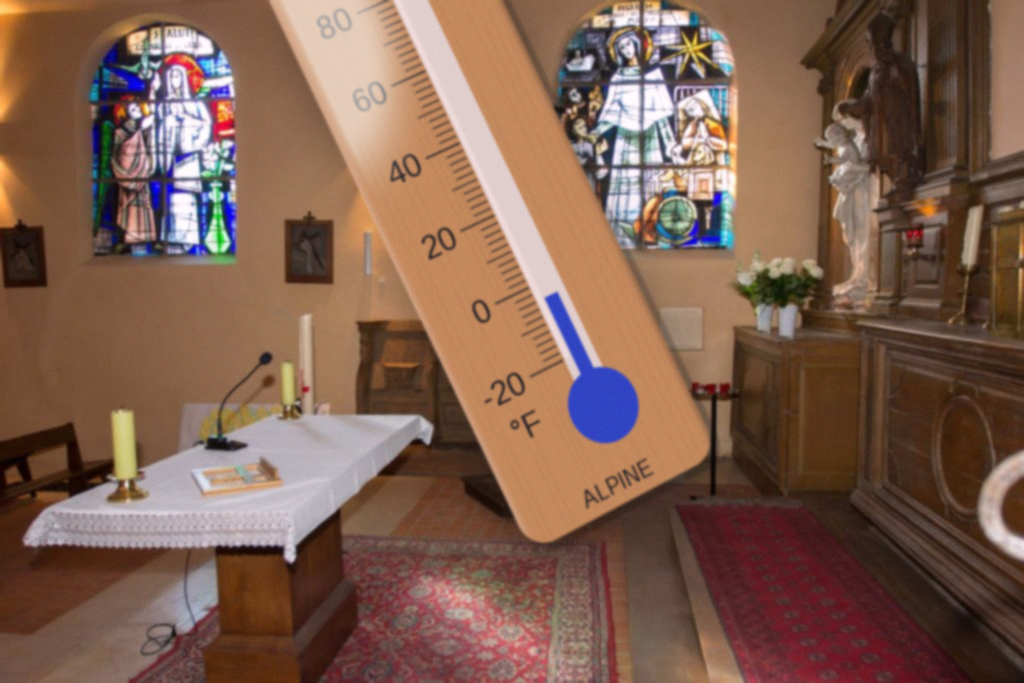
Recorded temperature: °F -4
